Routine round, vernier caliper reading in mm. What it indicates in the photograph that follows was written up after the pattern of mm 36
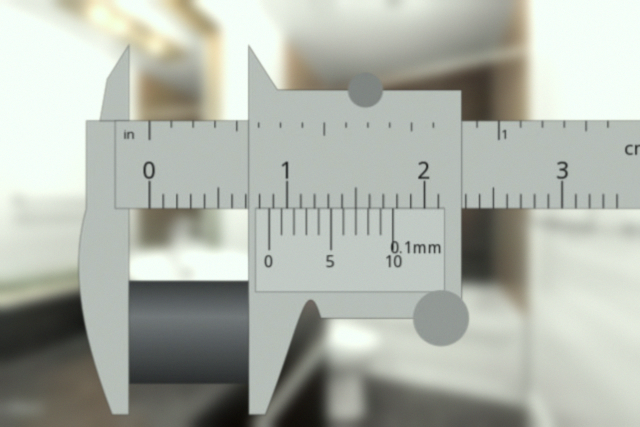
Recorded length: mm 8.7
